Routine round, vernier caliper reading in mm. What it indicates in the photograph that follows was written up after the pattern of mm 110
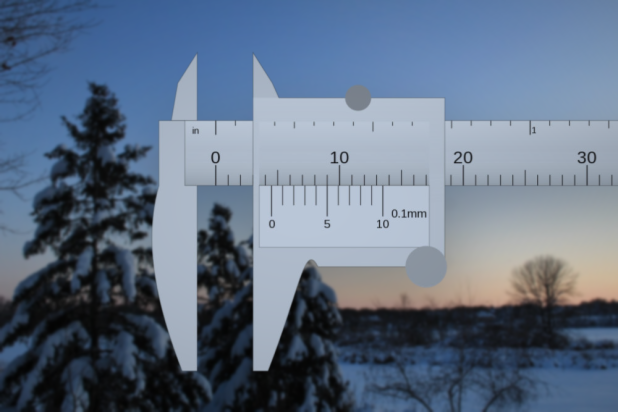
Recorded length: mm 4.5
